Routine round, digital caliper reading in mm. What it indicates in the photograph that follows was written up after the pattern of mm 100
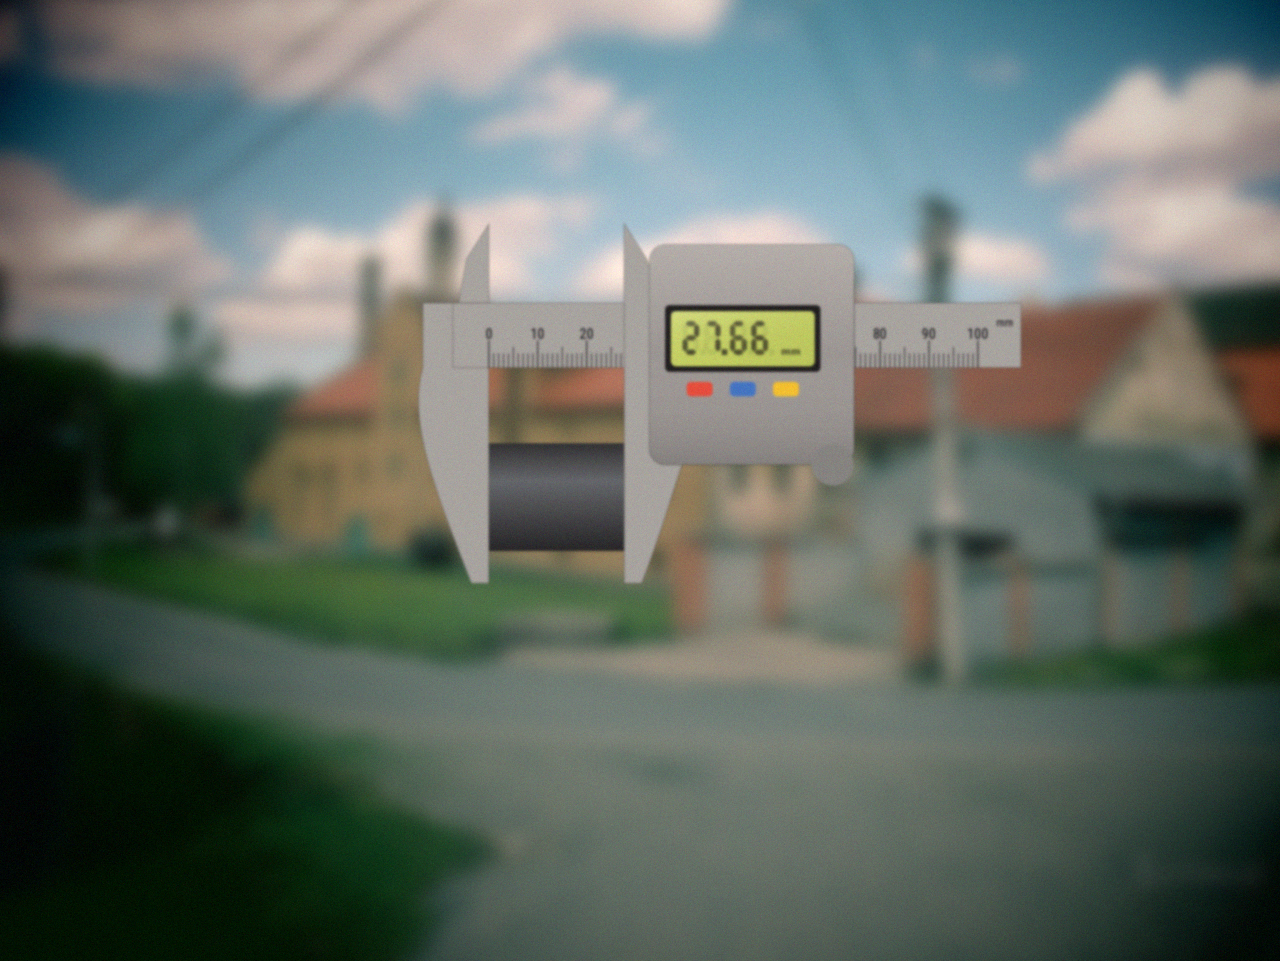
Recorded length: mm 27.66
